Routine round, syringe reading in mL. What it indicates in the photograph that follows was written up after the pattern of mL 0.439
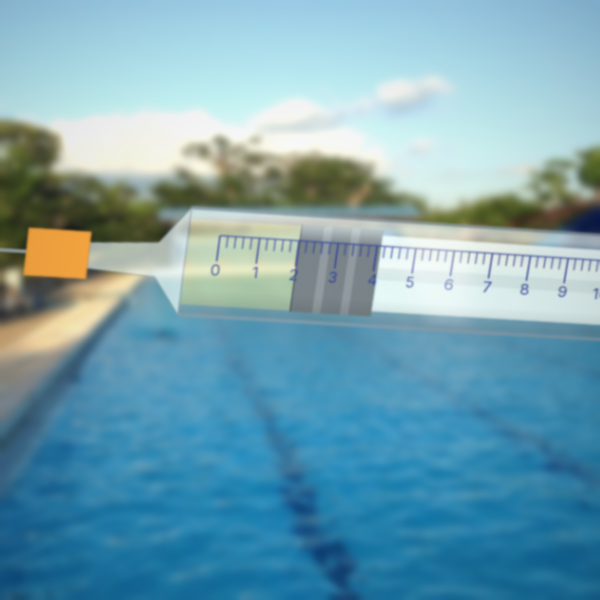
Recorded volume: mL 2
